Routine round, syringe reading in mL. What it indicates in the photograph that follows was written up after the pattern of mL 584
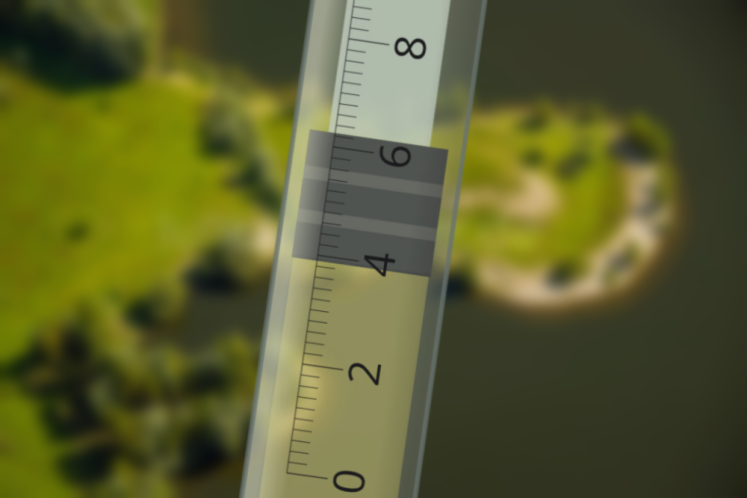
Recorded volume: mL 3.9
